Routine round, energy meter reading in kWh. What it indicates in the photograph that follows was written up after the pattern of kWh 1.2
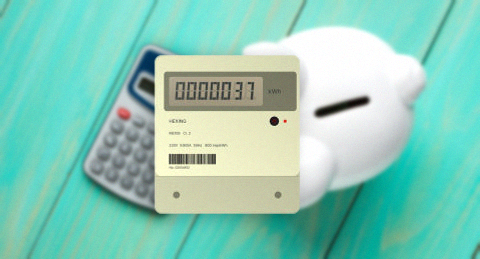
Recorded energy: kWh 37
